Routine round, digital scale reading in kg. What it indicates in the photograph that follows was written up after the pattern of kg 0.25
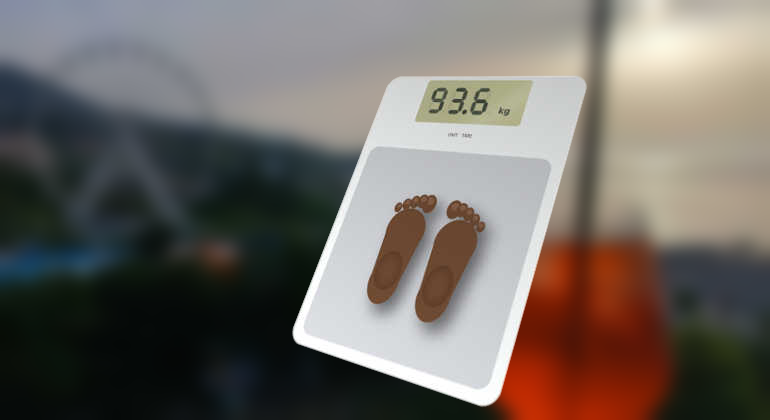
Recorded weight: kg 93.6
